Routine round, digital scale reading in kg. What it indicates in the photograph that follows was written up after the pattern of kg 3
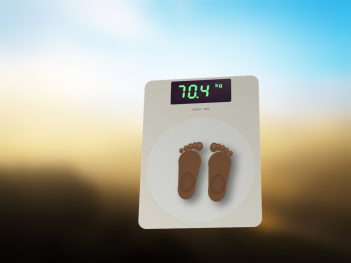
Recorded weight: kg 70.4
